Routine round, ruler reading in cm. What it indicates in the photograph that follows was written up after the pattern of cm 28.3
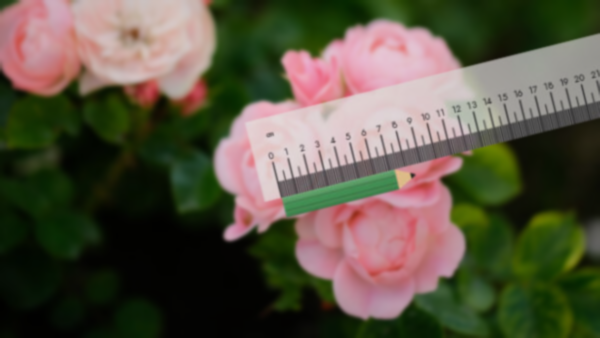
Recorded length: cm 8.5
